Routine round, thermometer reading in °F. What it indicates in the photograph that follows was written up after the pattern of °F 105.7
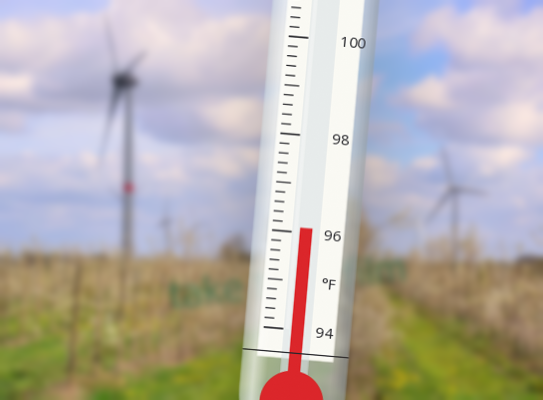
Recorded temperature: °F 96.1
